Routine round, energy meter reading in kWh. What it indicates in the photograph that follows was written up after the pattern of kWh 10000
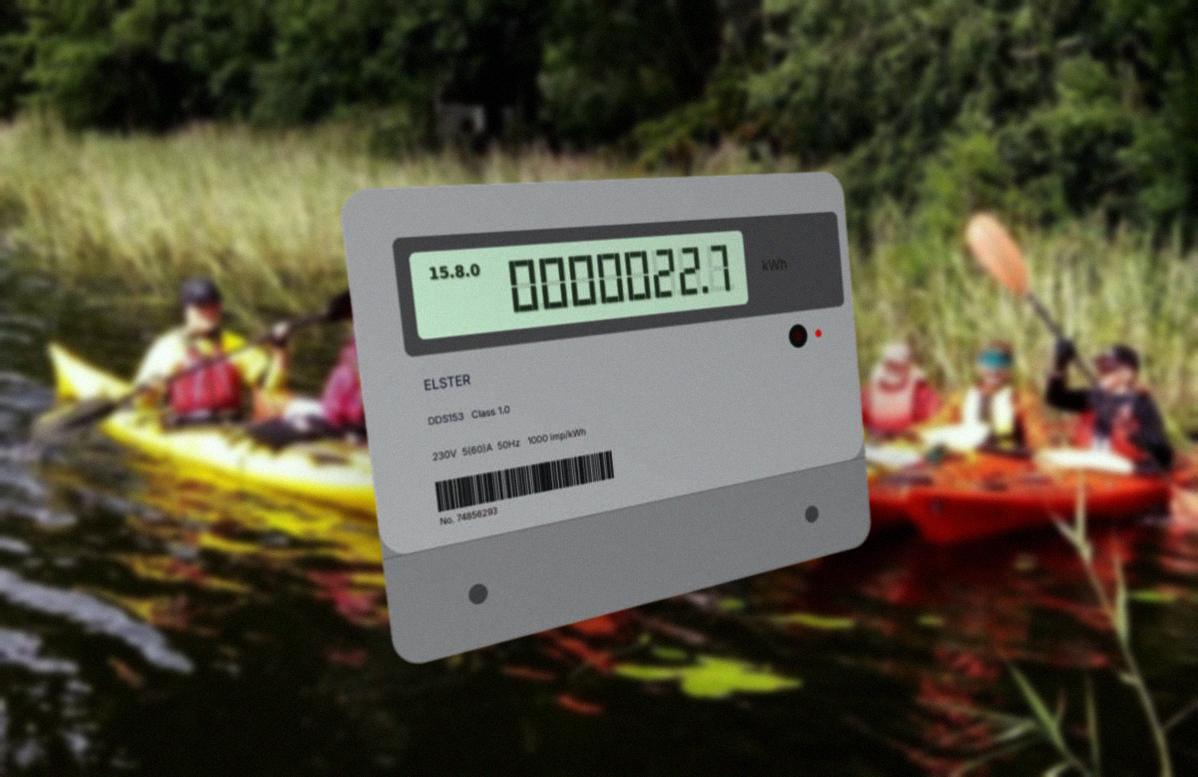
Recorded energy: kWh 22.7
